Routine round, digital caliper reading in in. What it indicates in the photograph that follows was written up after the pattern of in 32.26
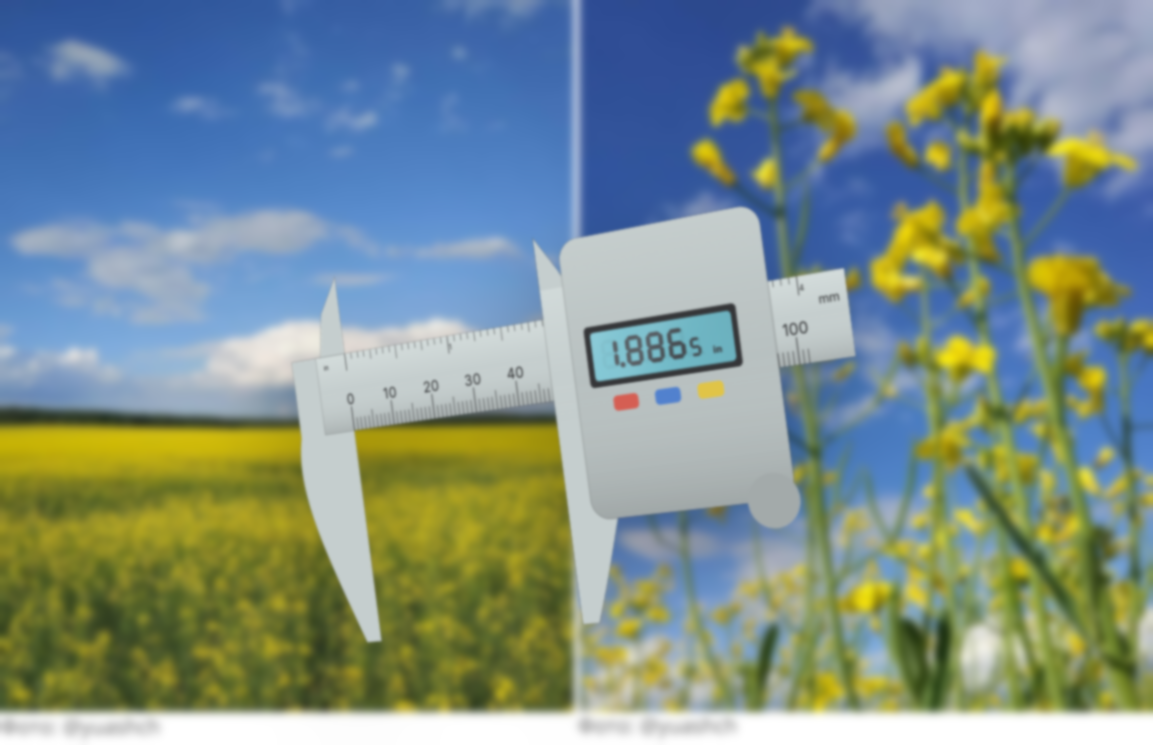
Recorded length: in 1.8865
